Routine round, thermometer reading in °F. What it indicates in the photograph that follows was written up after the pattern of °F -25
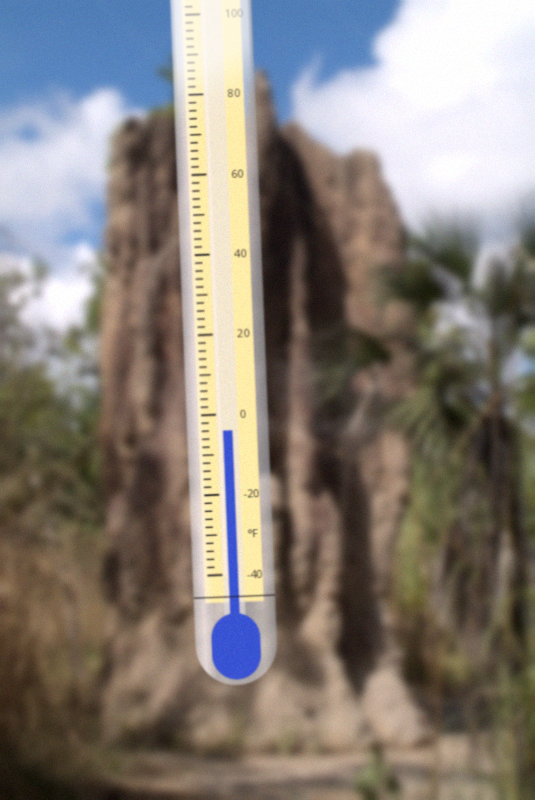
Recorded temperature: °F -4
